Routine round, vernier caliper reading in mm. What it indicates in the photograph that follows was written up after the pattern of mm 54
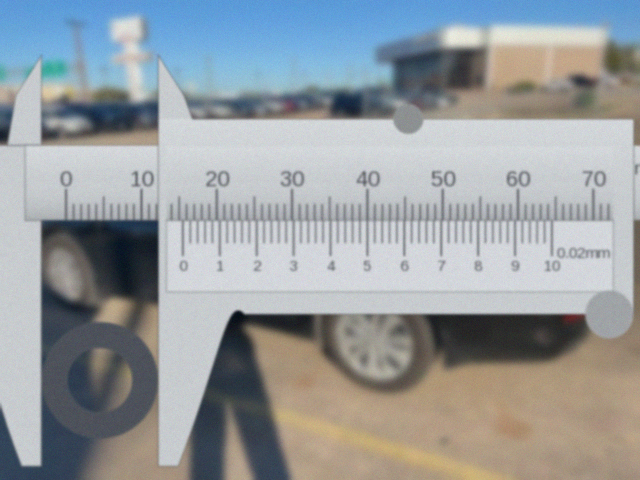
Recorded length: mm 15.5
